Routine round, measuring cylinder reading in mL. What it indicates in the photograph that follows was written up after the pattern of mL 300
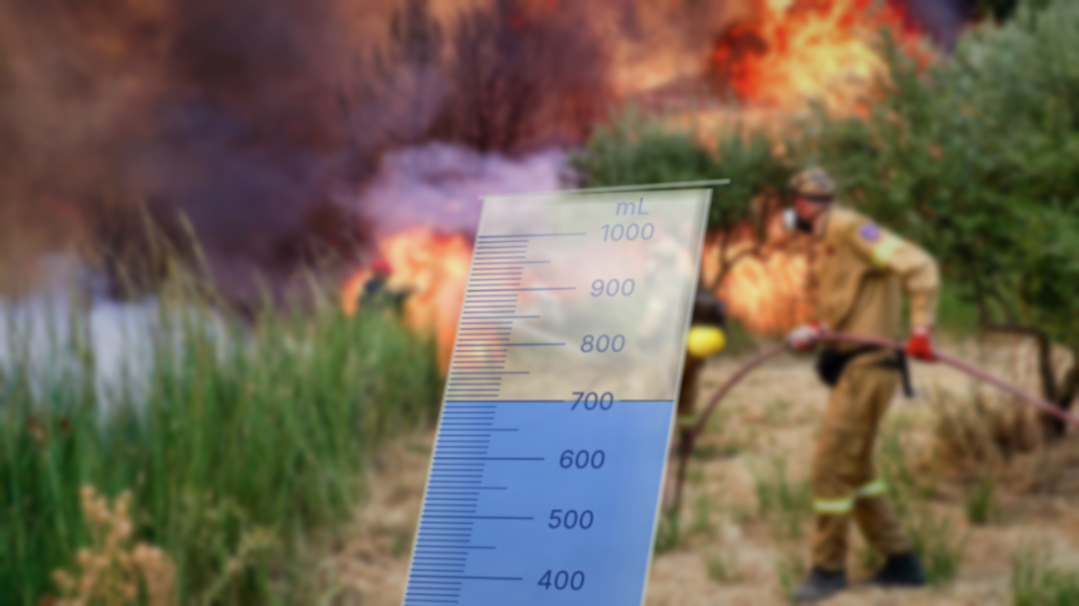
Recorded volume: mL 700
